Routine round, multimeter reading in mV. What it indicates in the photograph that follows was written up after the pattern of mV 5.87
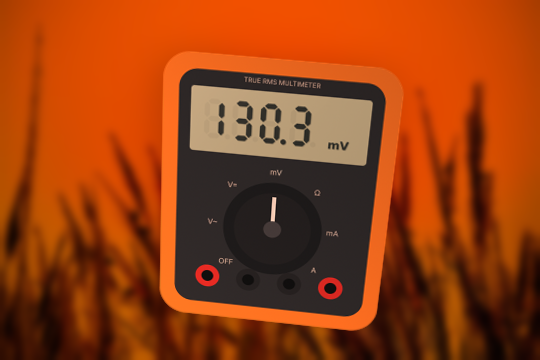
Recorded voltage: mV 130.3
